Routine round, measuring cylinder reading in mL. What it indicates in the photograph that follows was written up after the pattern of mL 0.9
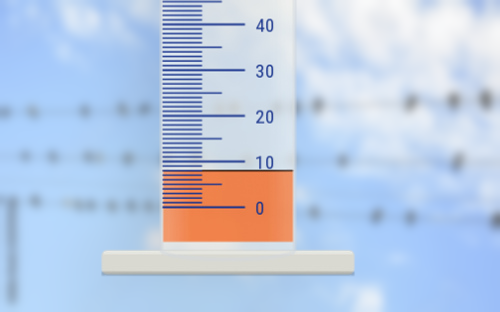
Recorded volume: mL 8
